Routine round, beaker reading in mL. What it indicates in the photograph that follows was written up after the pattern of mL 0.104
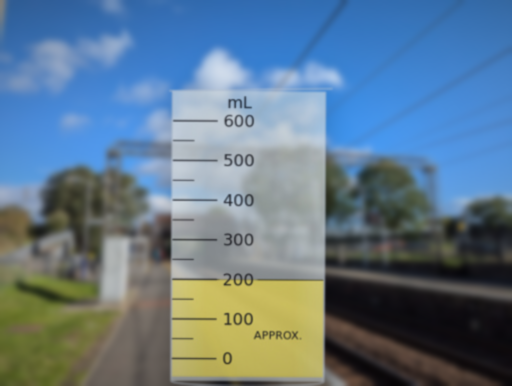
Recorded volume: mL 200
